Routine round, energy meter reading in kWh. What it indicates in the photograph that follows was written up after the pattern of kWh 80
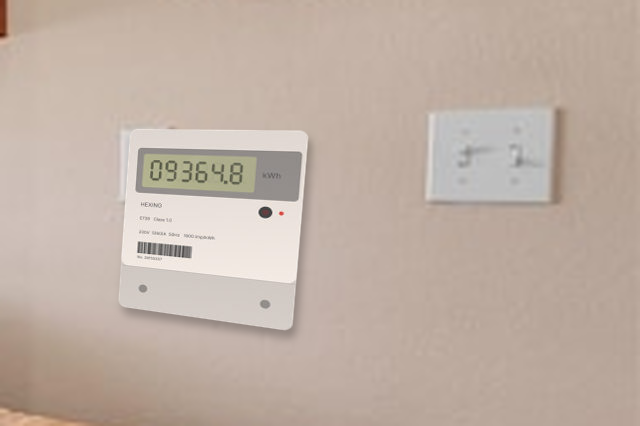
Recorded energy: kWh 9364.8
